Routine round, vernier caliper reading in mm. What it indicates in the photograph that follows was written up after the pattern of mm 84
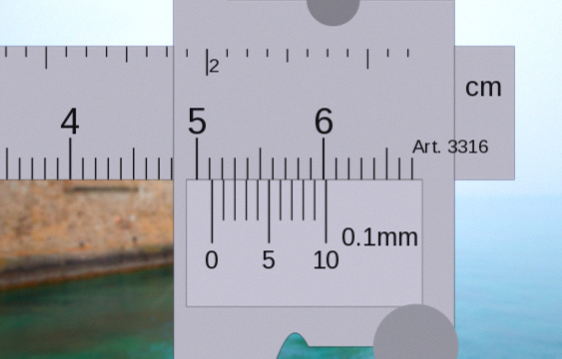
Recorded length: mm 51.2
